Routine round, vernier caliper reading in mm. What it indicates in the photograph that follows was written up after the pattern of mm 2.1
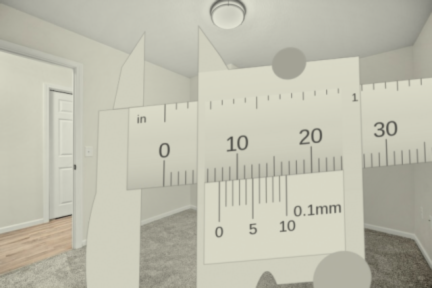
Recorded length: mm 7.6
